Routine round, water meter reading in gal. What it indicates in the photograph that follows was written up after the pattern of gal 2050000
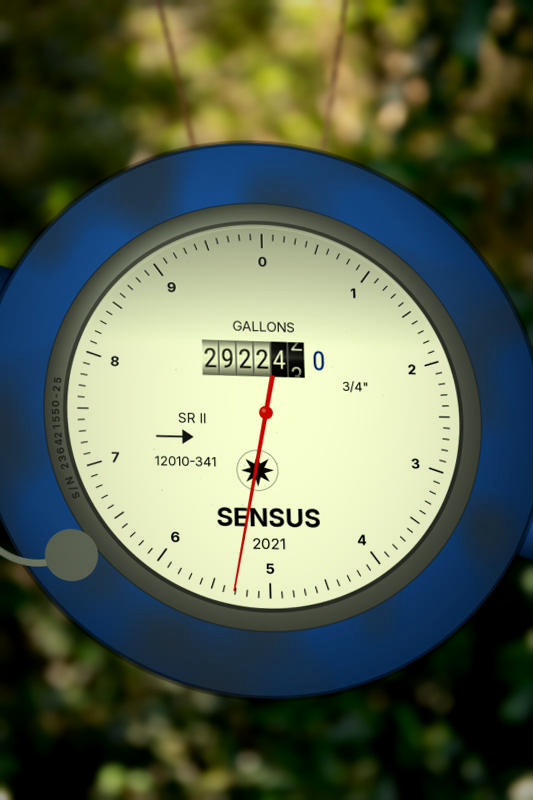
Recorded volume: gal 2922425.3
